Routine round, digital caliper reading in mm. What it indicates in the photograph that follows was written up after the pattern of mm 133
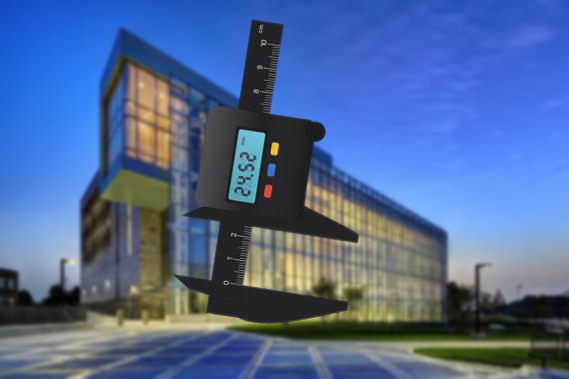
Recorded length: mm 24.52
